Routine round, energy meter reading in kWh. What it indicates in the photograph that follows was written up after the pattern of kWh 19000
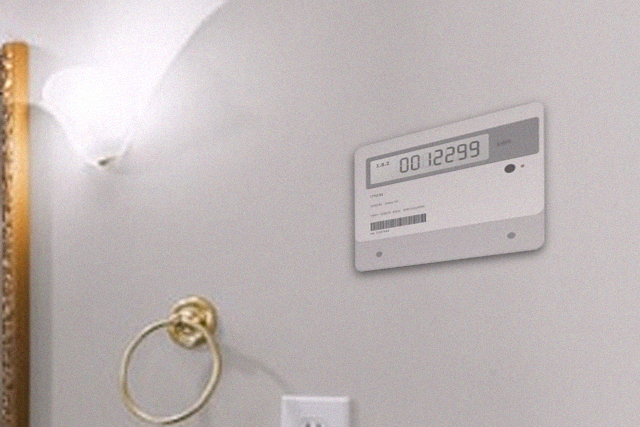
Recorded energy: kWh 12299
